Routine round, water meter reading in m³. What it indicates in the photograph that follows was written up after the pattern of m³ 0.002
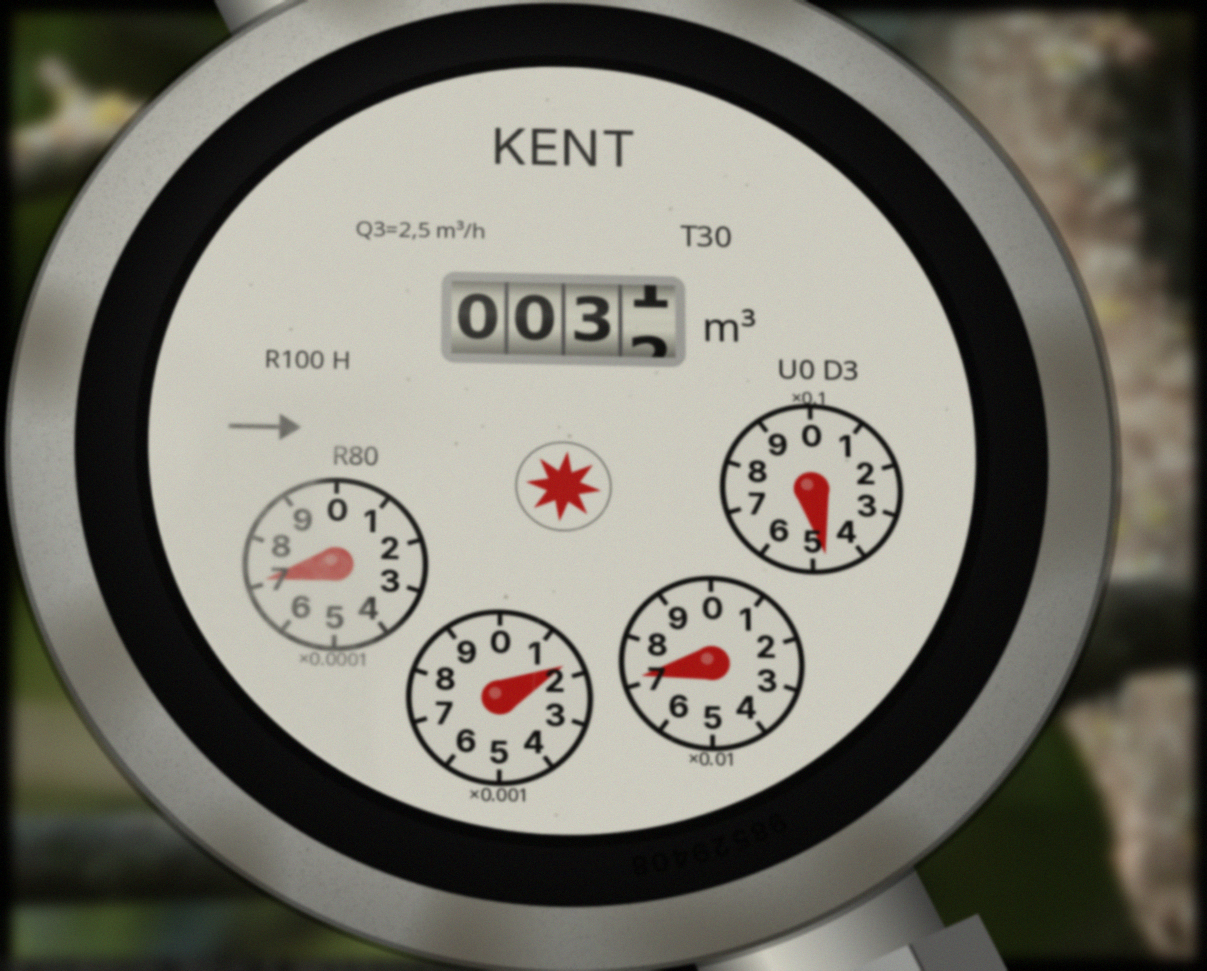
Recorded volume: m³ 31.4717
